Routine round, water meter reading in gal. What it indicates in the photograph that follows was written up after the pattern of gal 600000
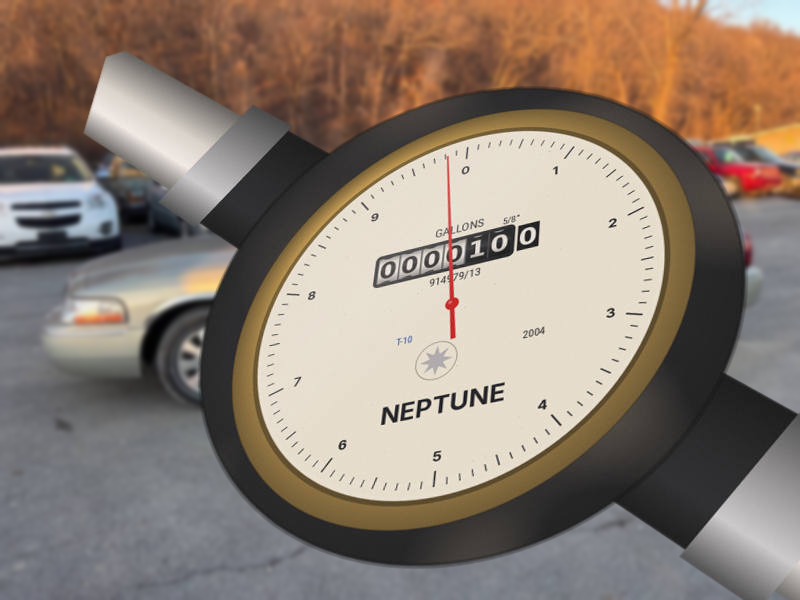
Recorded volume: gal 99.8
